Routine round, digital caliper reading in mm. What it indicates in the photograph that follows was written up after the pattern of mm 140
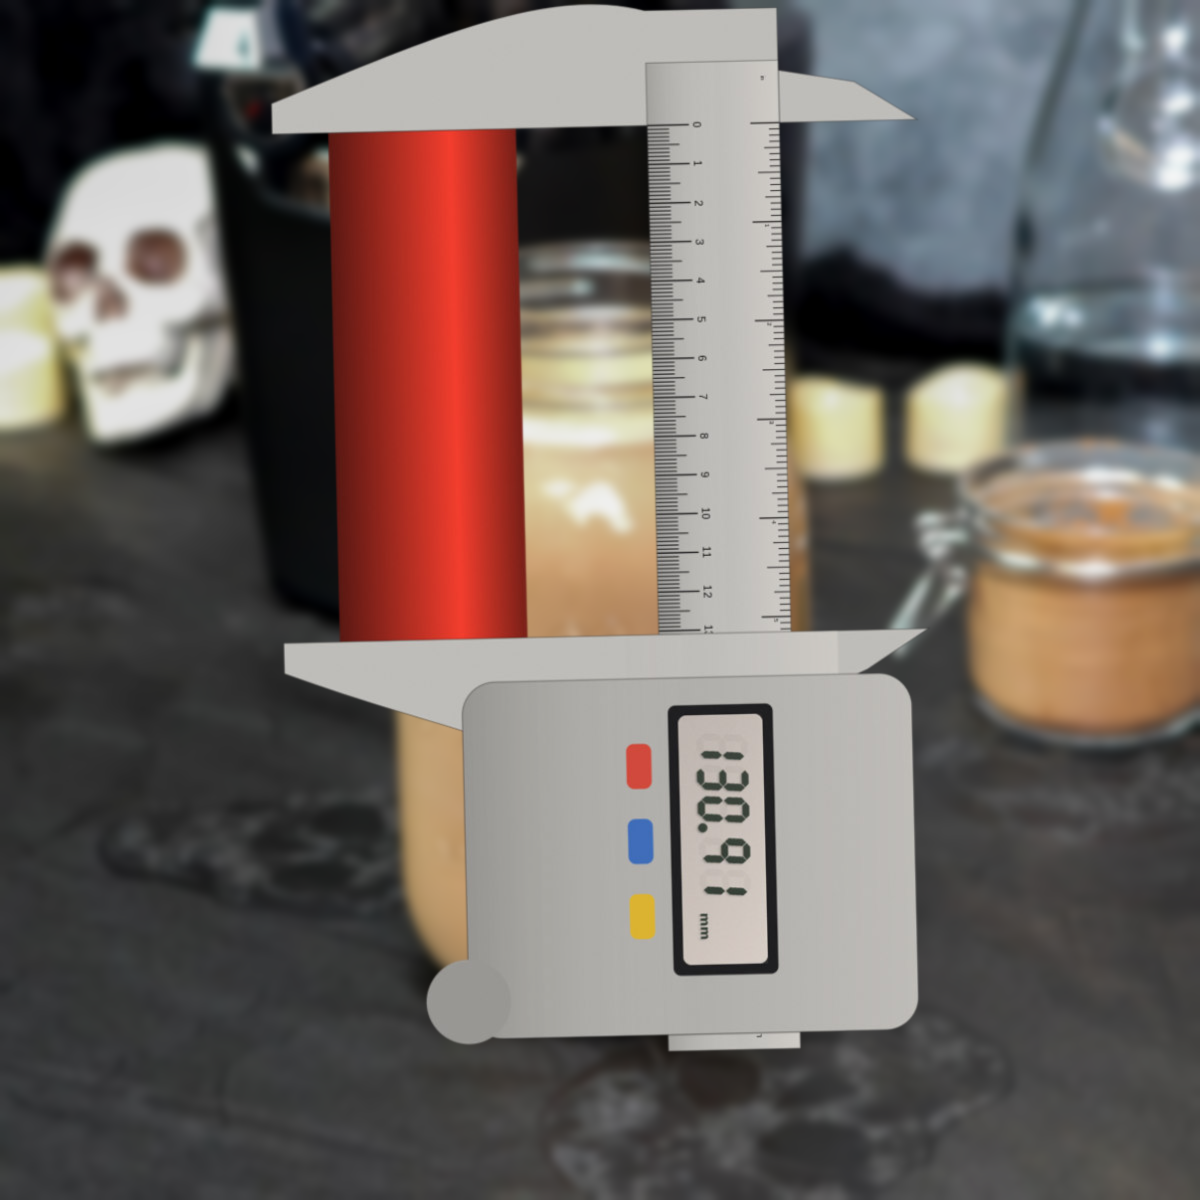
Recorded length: mm 130.91
